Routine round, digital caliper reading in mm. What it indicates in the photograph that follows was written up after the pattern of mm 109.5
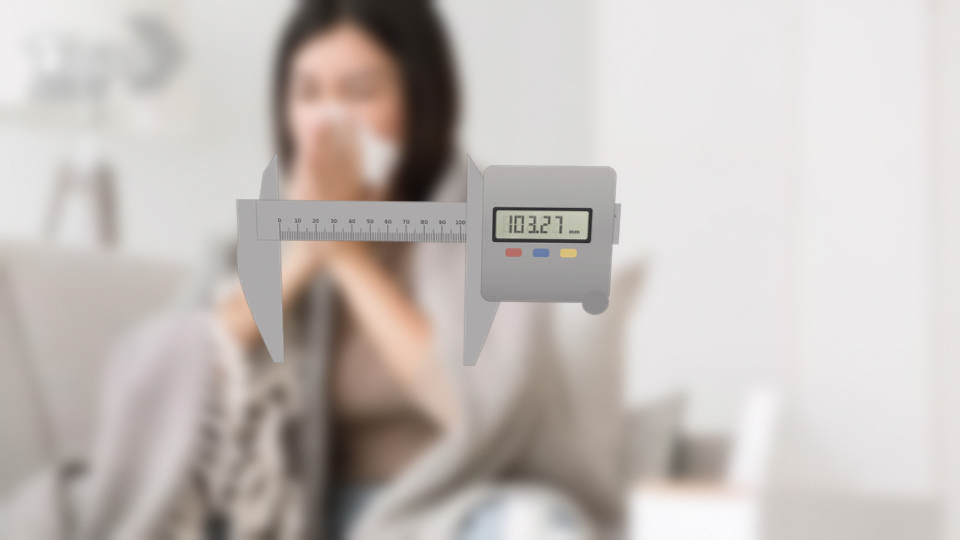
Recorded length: mm 103.27
